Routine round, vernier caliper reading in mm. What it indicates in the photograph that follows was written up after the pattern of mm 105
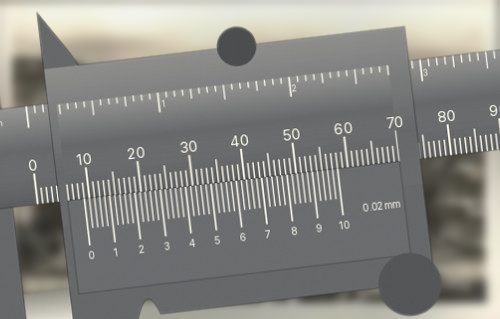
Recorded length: mm 9.0
